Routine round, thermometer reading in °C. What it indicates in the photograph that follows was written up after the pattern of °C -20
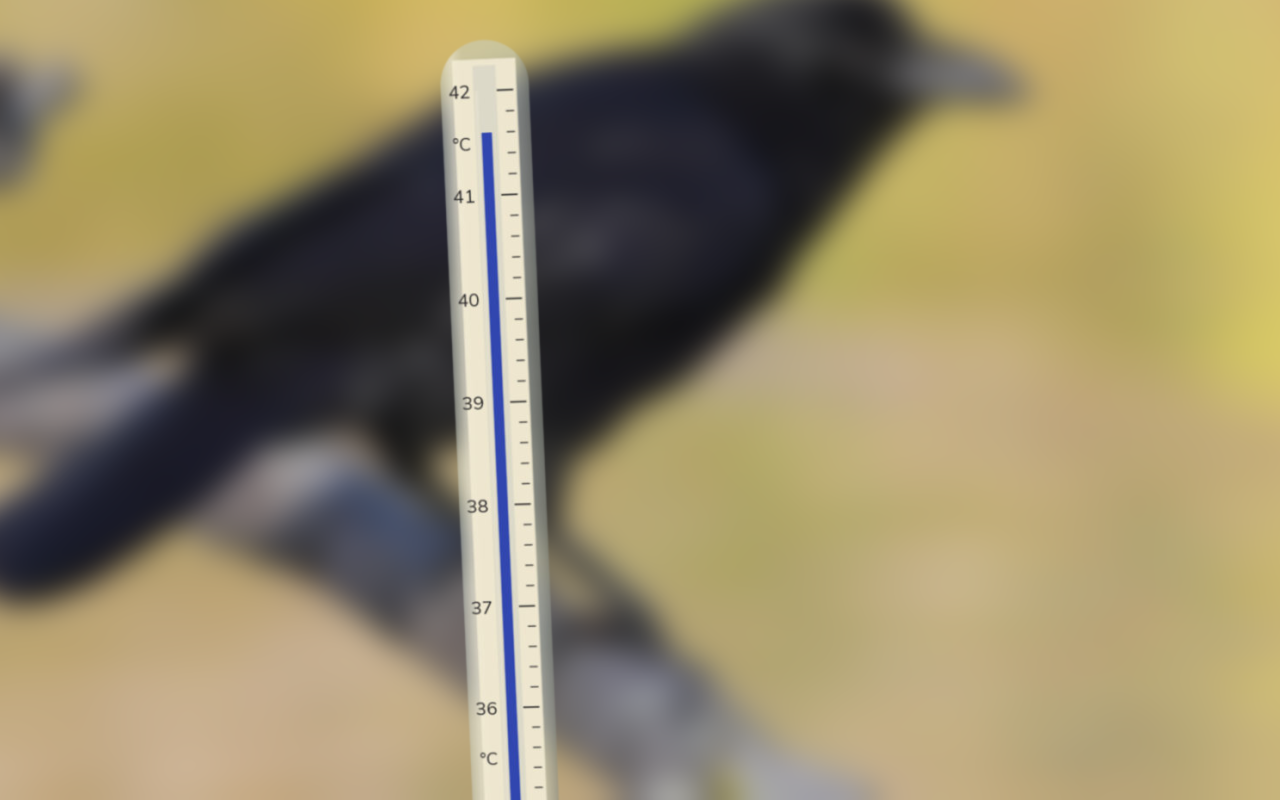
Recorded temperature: °C 41.6
